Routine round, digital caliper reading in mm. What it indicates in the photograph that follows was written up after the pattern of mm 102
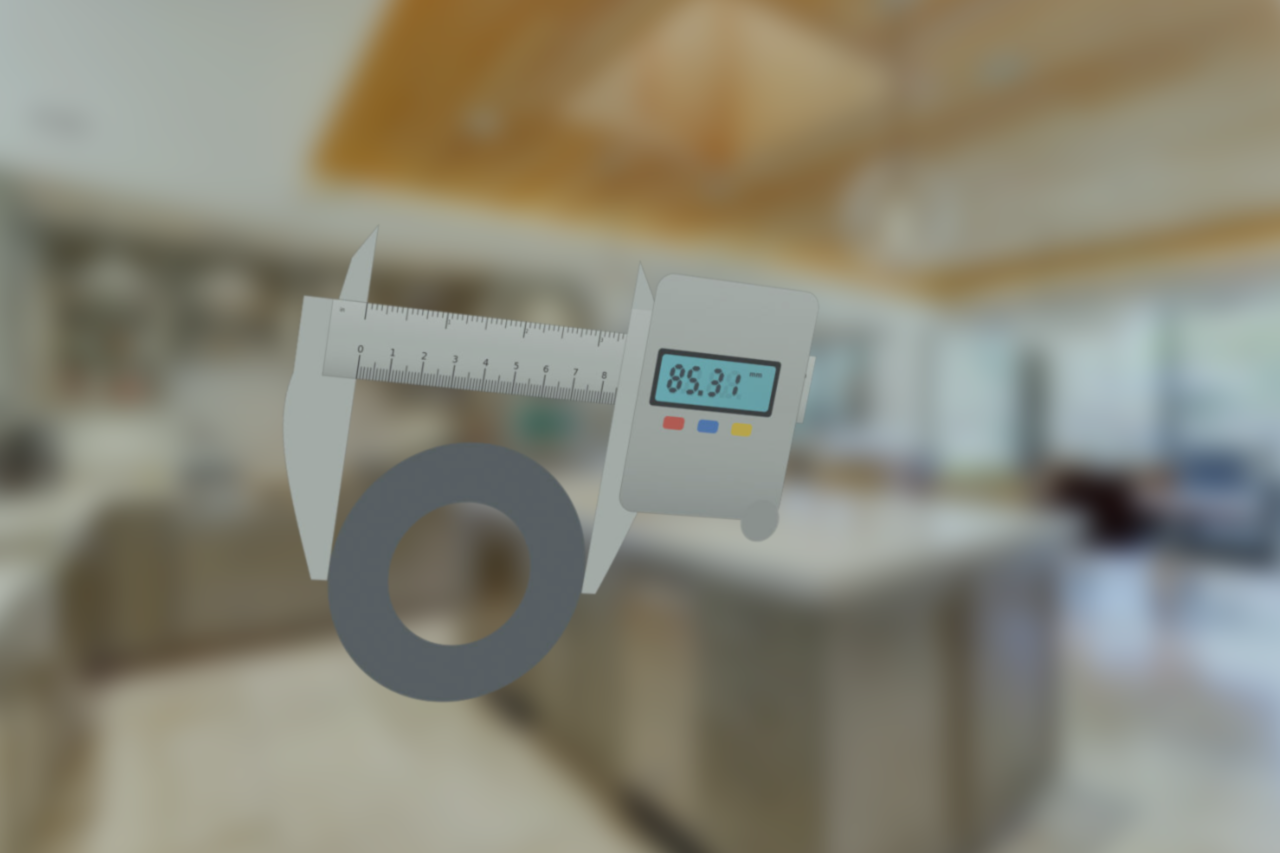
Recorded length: mm 85.31
